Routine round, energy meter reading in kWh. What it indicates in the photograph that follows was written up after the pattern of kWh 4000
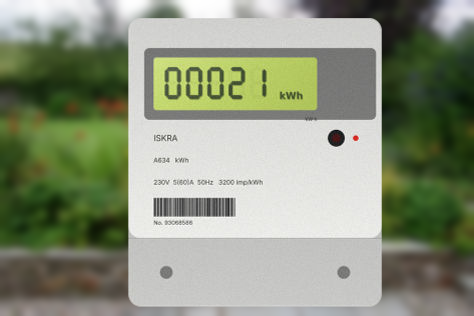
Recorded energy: kWh 21
